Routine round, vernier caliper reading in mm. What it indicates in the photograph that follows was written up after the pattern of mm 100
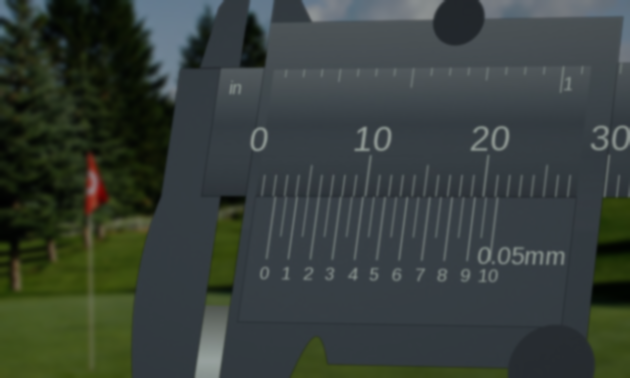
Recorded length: mm 2.2
